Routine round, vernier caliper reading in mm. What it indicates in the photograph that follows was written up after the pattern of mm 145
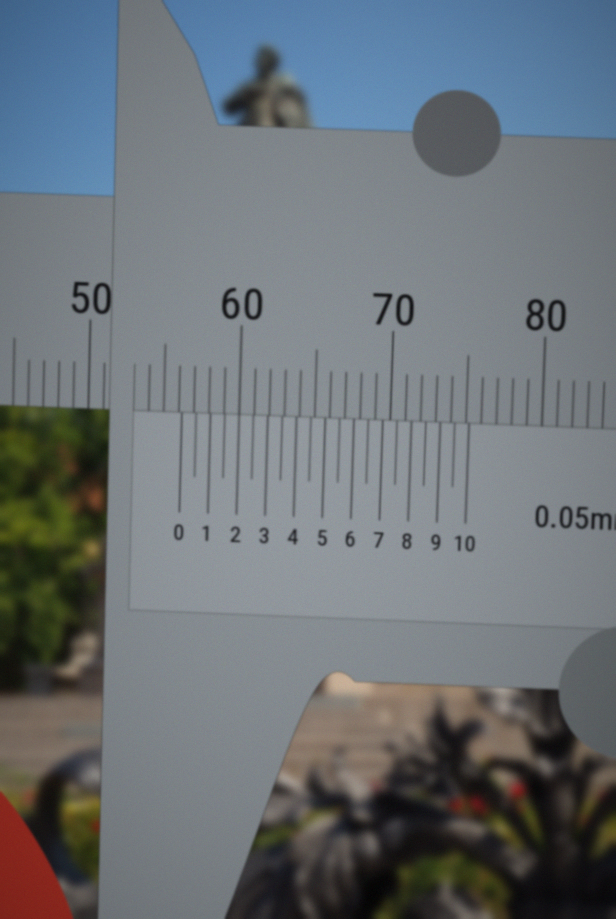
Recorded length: mm 56.2
